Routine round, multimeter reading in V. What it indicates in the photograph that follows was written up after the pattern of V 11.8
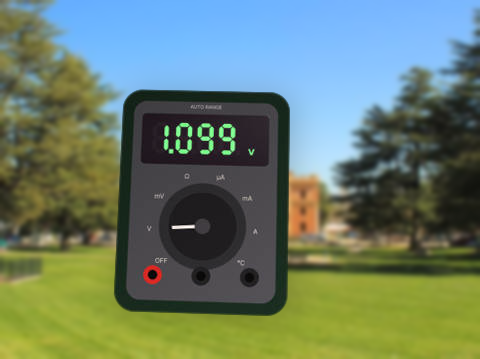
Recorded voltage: V 1.099
